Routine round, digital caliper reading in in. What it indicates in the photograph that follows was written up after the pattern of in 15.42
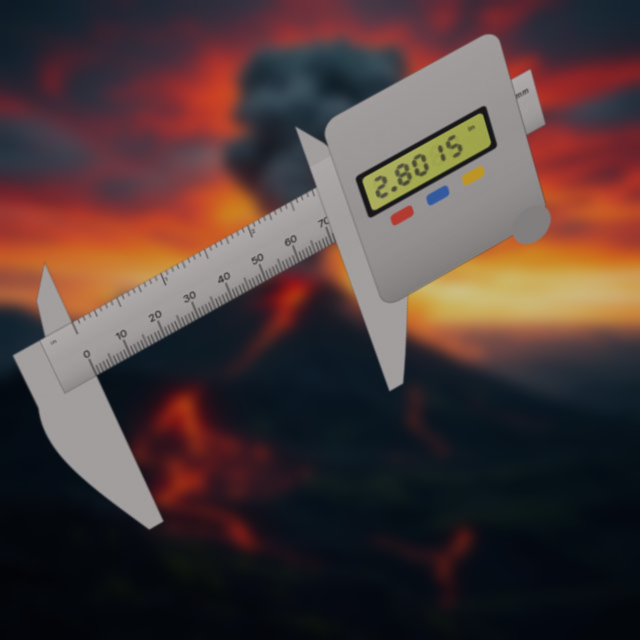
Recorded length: in 2.8015
